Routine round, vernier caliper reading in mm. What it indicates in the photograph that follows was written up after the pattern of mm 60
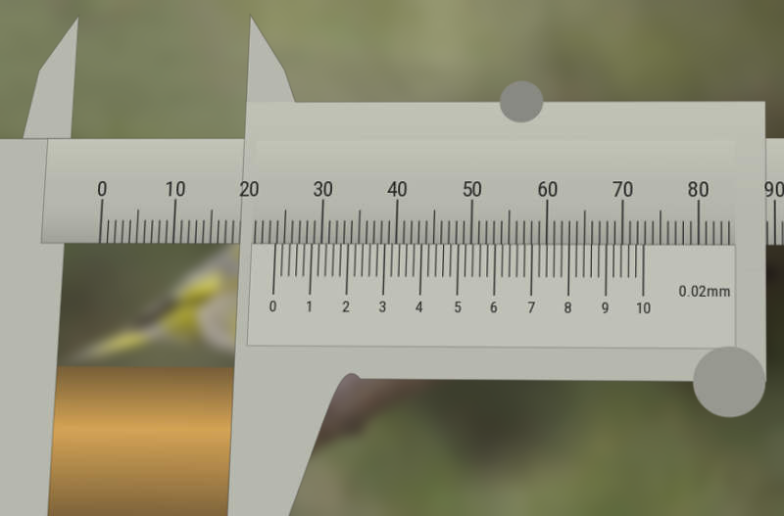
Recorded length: mm 23.8
